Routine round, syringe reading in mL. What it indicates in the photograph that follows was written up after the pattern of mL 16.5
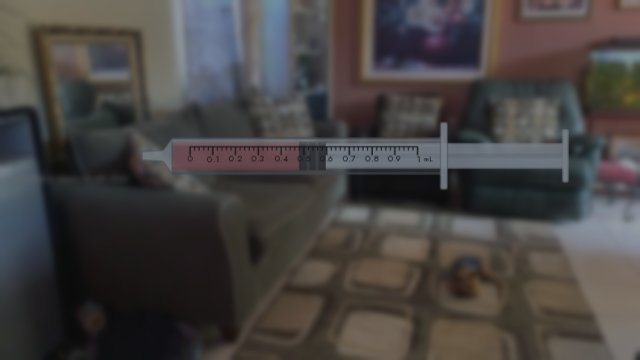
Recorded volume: mL 0.48
